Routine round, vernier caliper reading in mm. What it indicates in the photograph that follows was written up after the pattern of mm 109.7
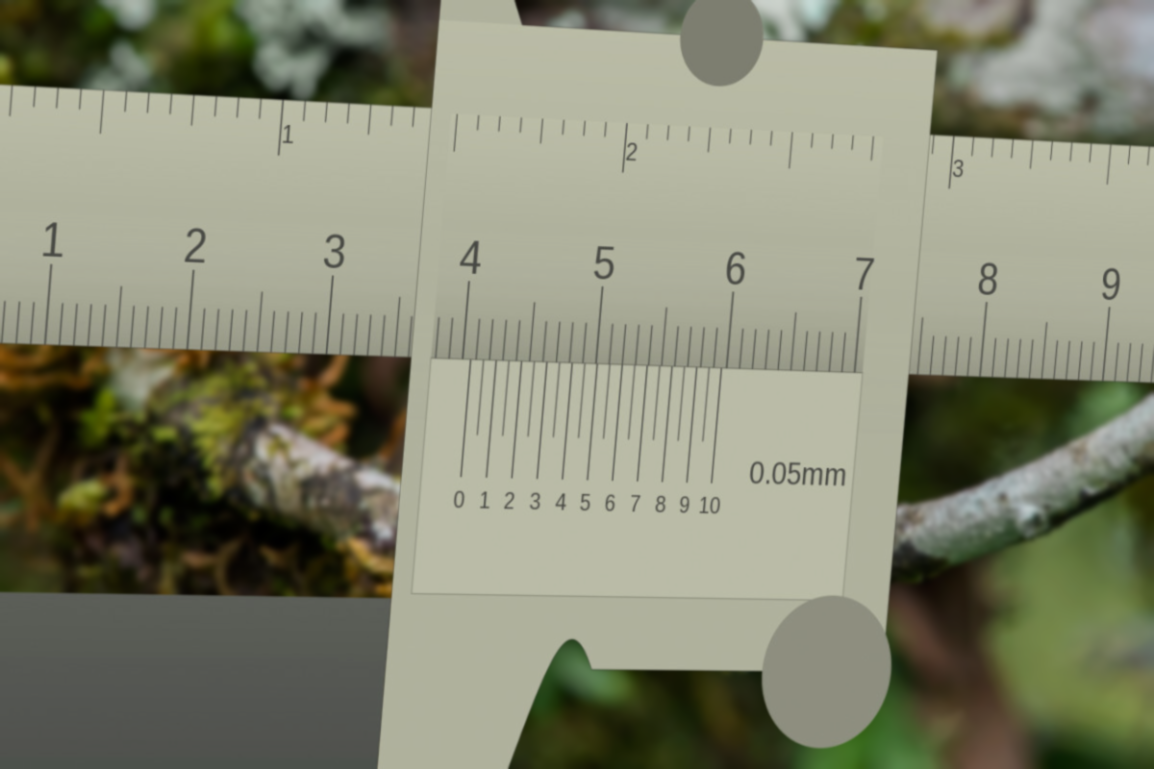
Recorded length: mm 40.6
